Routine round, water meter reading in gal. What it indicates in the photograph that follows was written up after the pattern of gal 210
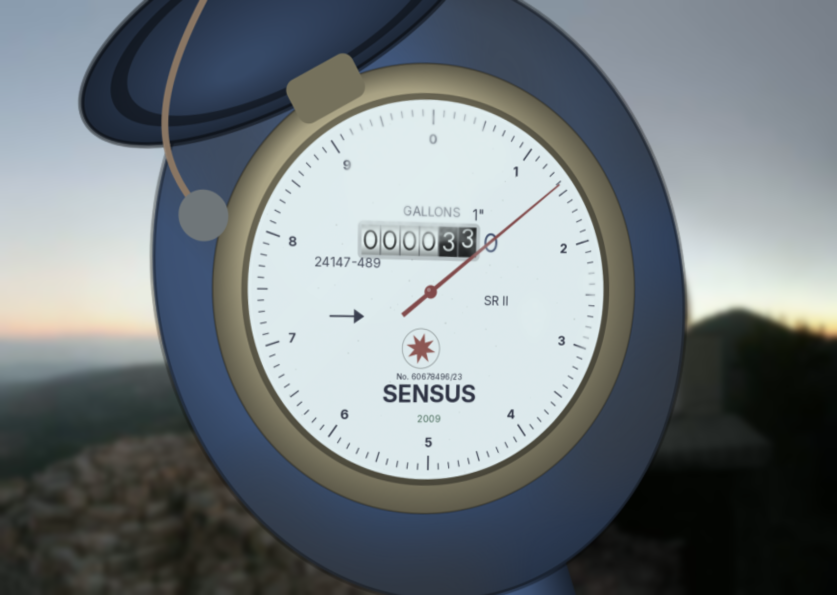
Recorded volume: gal 331.4
